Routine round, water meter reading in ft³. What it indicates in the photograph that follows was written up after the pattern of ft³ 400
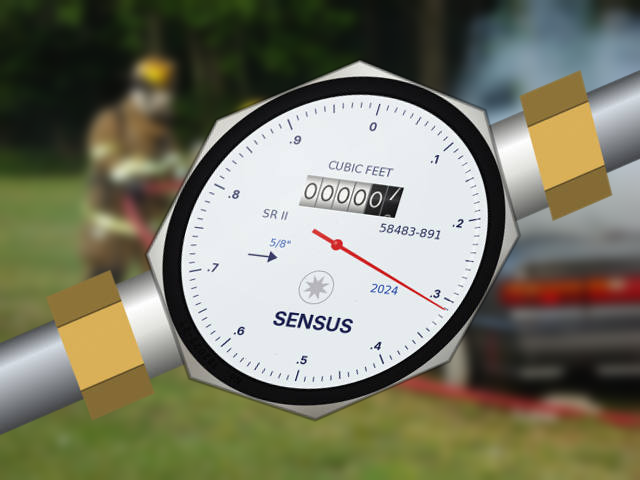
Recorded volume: ft³ 7.31
